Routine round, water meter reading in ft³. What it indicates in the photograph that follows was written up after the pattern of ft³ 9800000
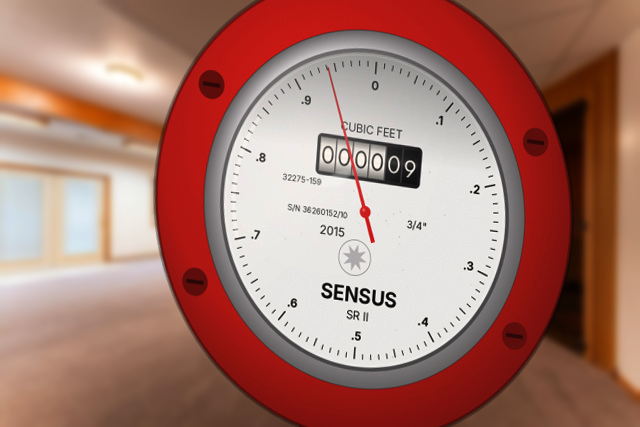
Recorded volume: ft³ 8.94
